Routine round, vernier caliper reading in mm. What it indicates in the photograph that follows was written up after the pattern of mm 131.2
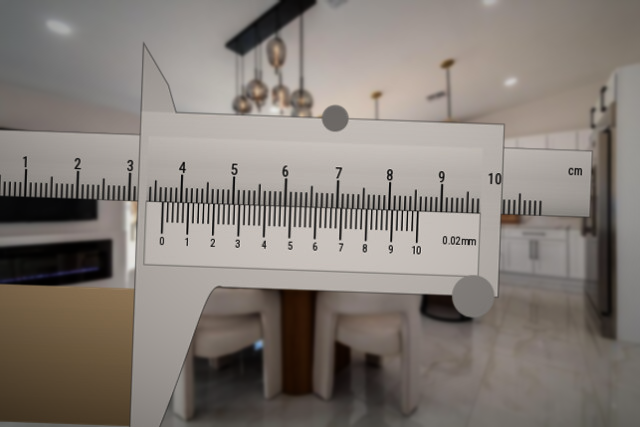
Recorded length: mm 36.5
